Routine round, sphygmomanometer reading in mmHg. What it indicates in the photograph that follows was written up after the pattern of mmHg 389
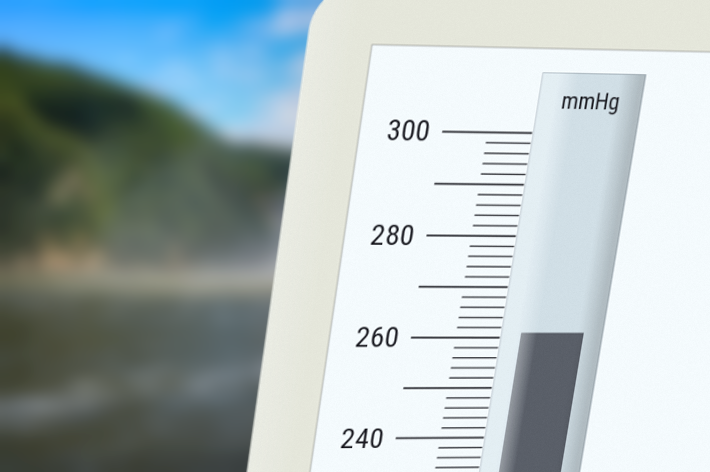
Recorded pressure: mmHg 261
